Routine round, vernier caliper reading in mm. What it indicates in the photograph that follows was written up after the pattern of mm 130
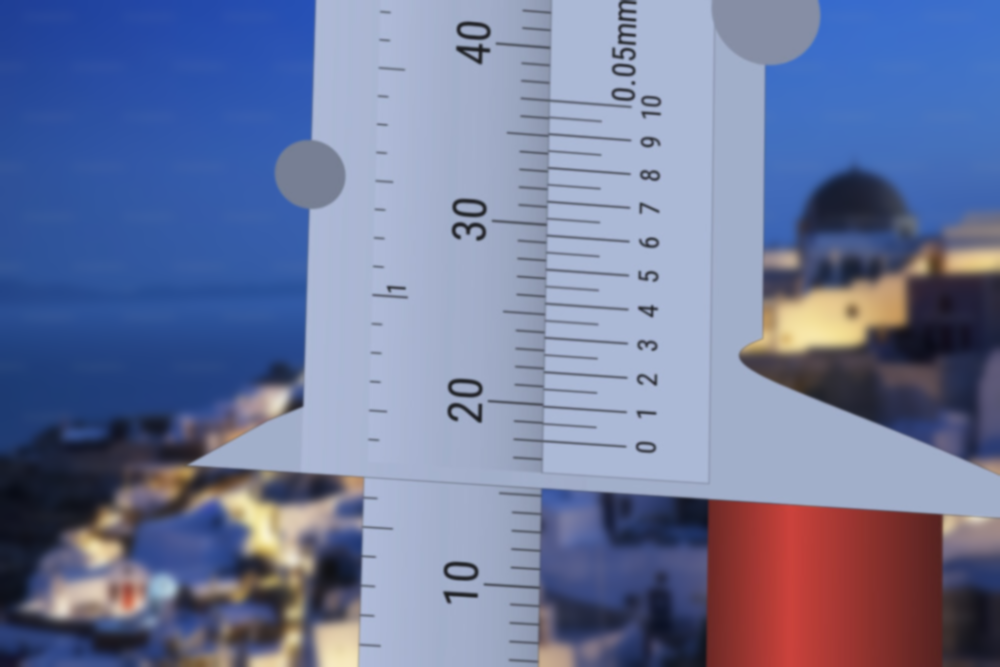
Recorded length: mm 18.0
